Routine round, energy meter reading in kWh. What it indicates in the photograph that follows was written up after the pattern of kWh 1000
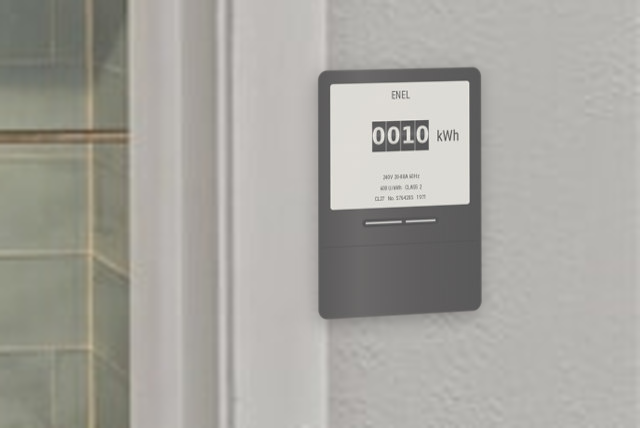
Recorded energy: kWh 10
